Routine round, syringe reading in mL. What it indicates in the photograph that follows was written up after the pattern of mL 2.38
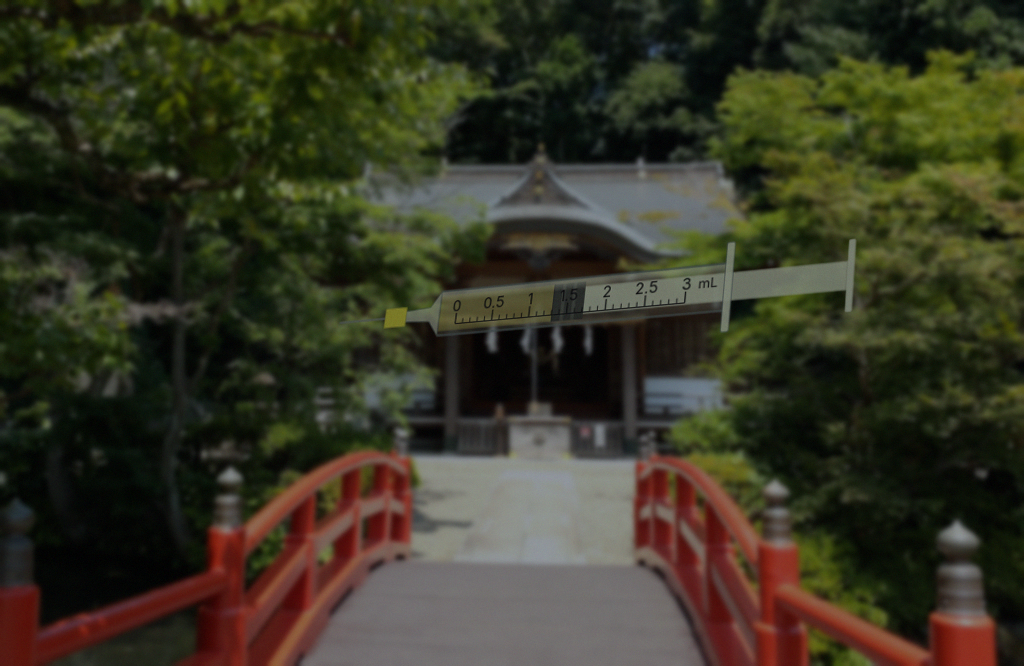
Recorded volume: mL 1.3
